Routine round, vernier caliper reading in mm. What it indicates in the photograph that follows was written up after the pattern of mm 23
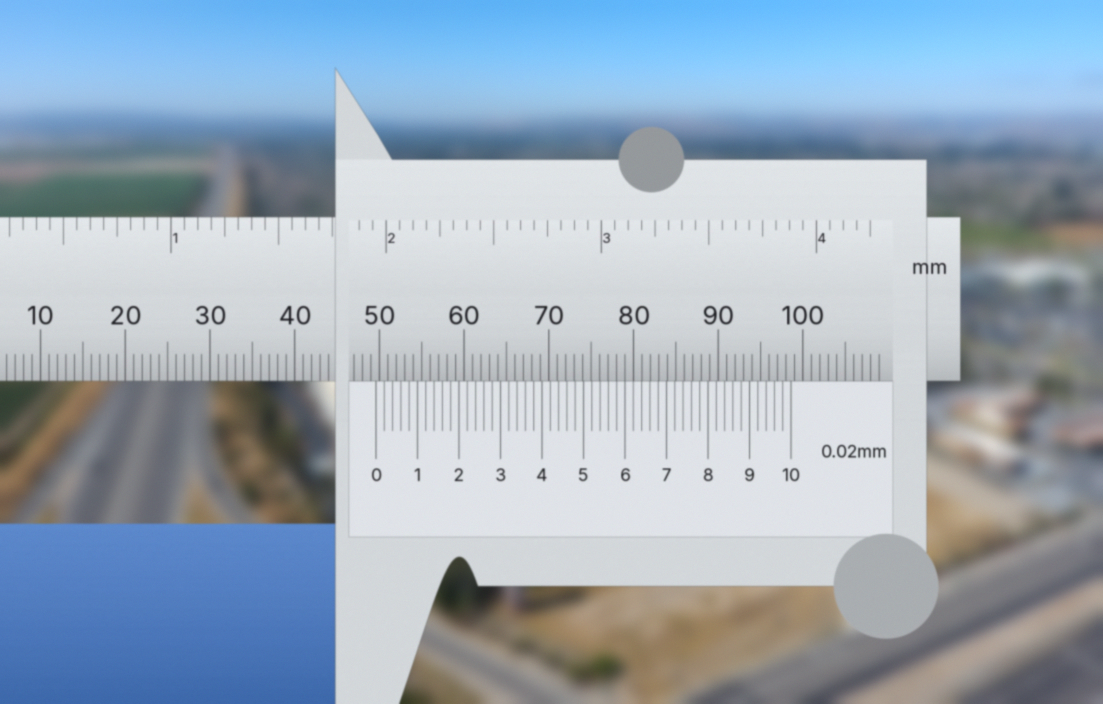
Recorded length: mm 49.6
